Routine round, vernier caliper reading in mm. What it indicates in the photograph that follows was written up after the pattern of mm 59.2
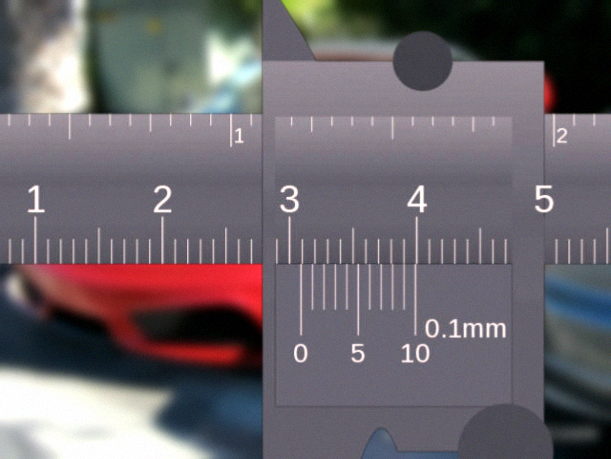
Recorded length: mm 30.9
